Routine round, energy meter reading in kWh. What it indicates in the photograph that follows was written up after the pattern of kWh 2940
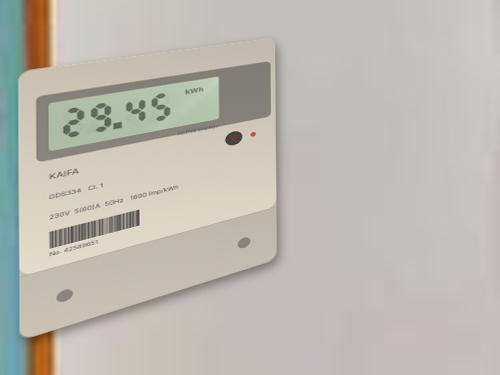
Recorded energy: kWh 29.45
